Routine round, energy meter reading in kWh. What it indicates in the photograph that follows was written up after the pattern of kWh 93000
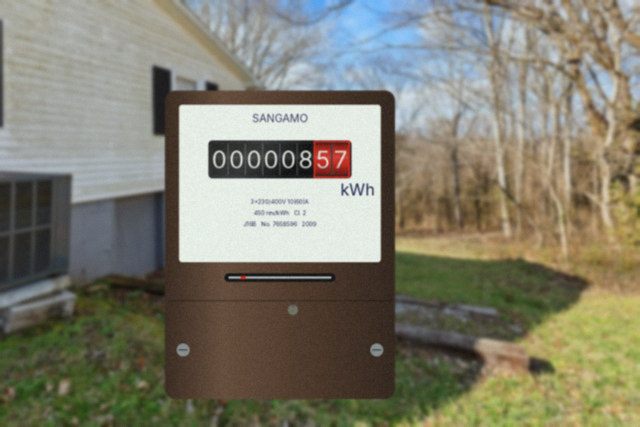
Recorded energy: kWh 8.57
